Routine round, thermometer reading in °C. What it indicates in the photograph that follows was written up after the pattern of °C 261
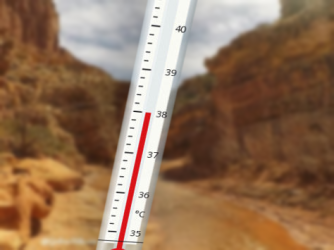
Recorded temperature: °C 38
